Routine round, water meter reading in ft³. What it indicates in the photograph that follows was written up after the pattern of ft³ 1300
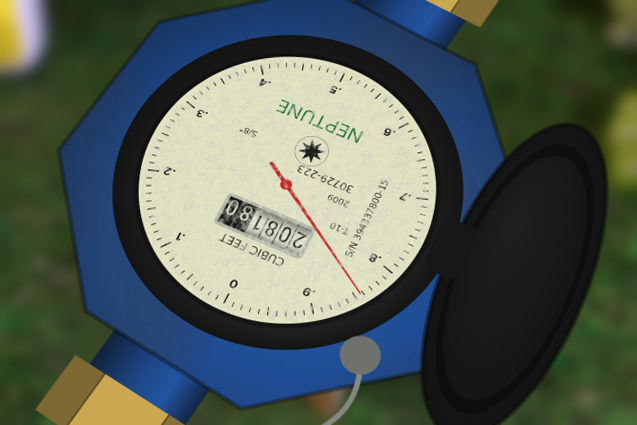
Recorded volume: ft³ 208179.84
